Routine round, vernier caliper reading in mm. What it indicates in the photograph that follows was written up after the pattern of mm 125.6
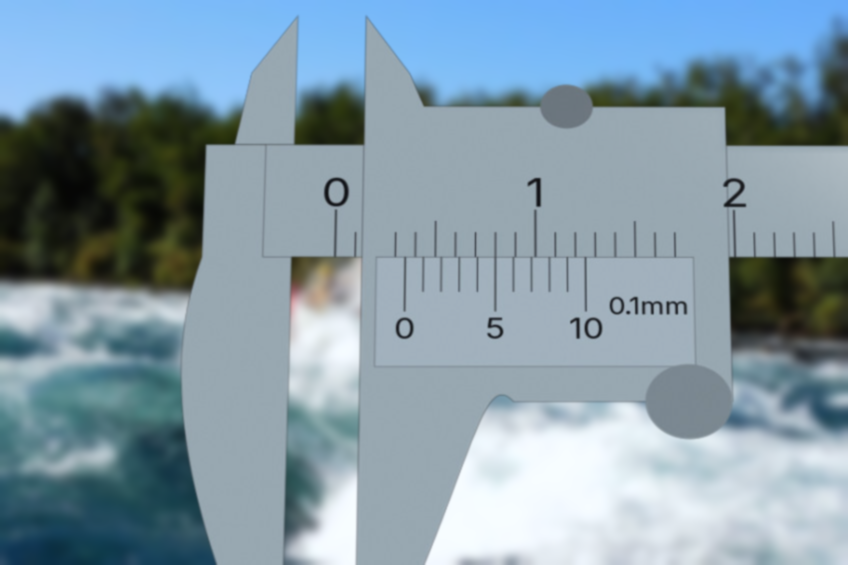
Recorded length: mm 3.5
